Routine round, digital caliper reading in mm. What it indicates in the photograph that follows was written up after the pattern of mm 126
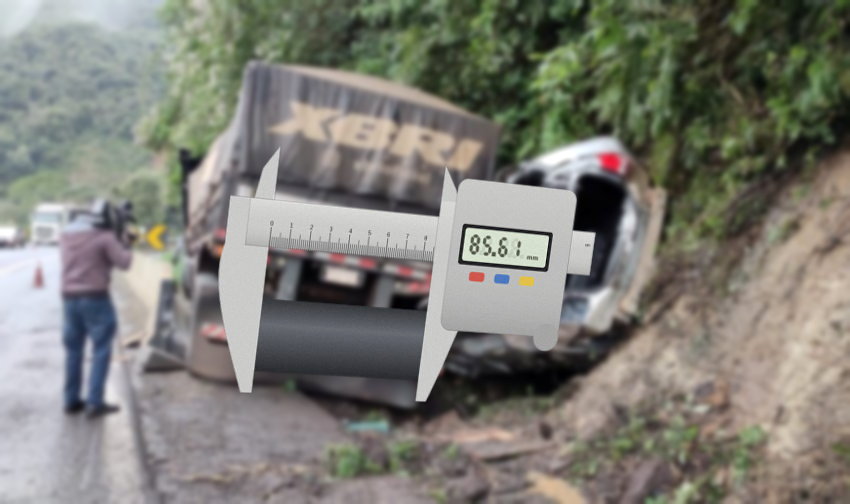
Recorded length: mm 85.61
